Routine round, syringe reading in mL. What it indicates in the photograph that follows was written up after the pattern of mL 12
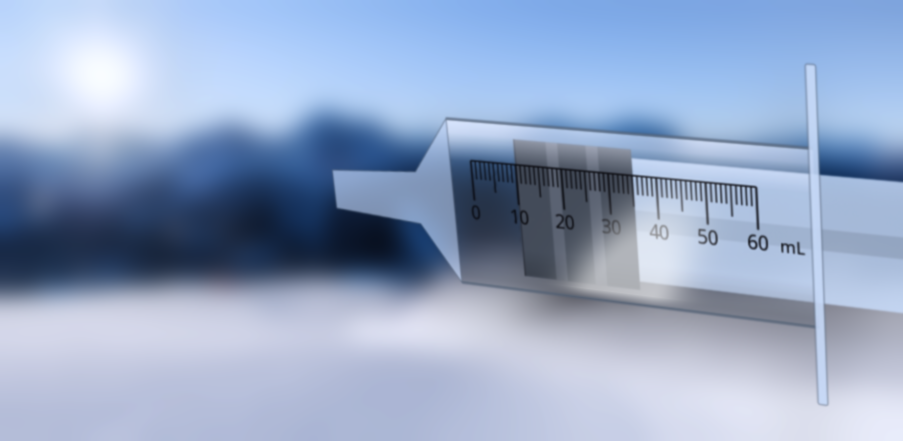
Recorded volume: mL 10
